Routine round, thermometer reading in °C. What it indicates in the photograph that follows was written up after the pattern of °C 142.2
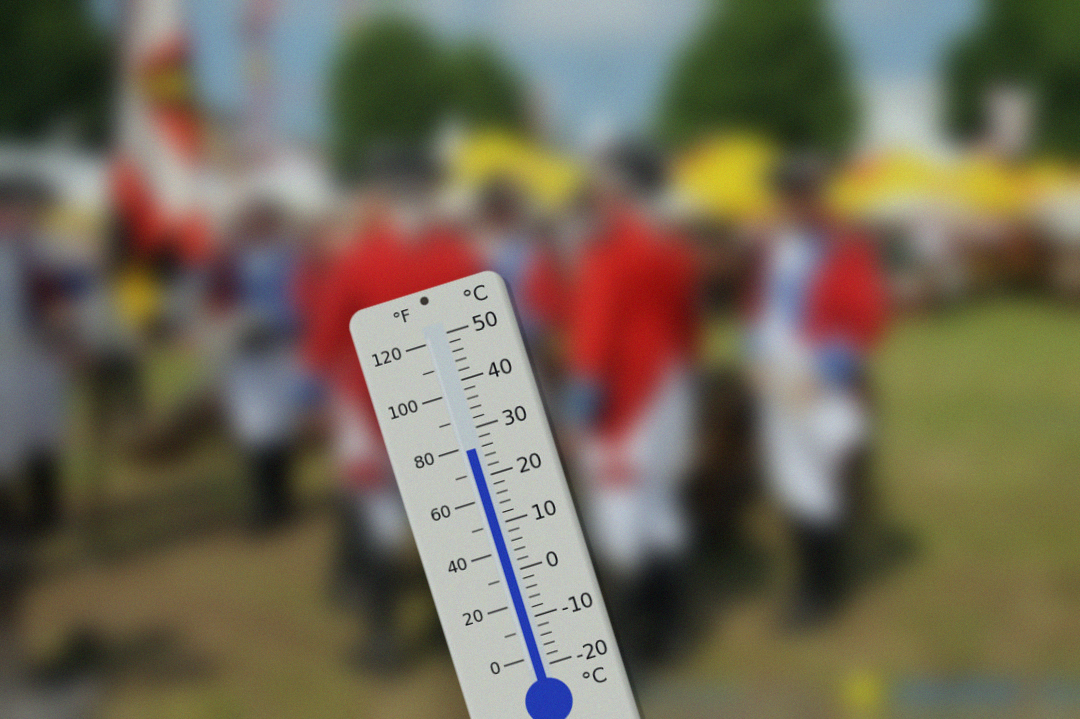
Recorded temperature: °C 26
